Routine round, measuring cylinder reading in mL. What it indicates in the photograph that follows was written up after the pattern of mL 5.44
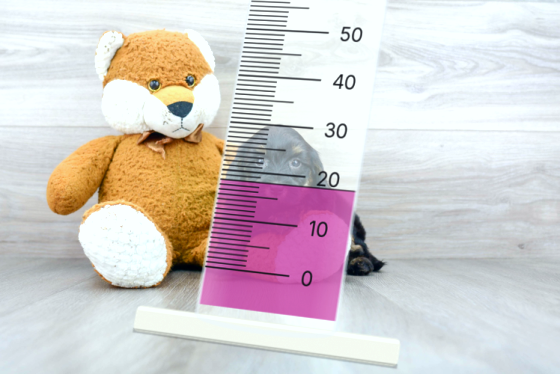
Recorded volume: mL 18
